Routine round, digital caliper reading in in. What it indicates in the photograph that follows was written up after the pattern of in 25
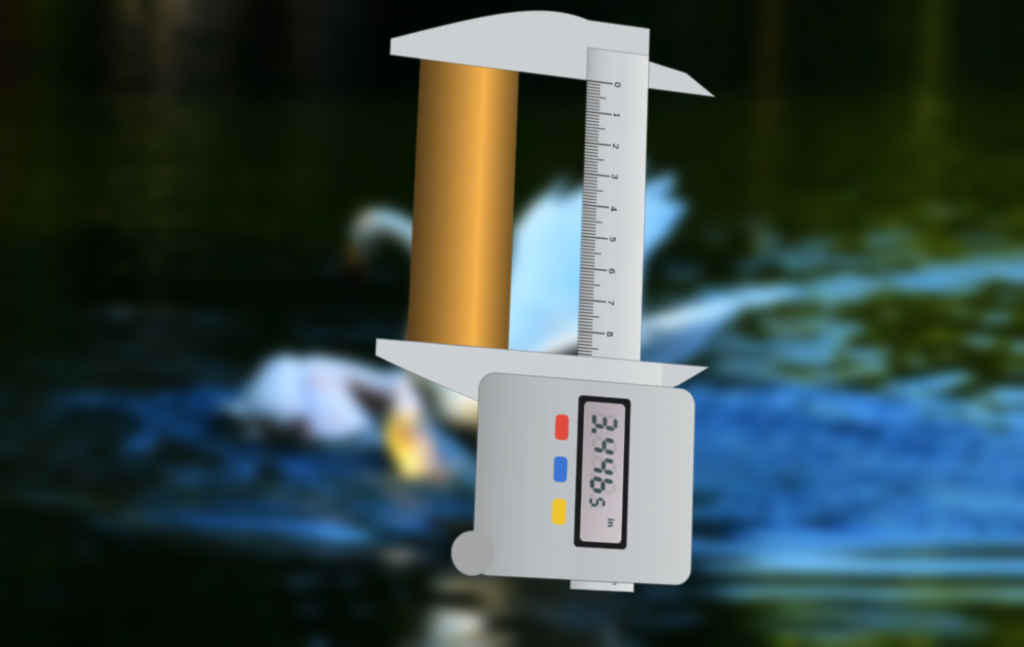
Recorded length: in 3.4465
